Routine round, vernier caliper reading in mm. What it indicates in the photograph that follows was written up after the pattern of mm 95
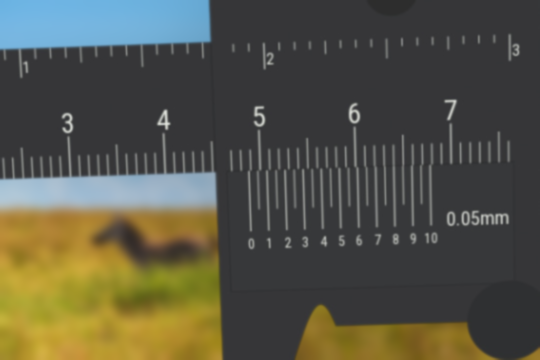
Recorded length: mm 48.8
